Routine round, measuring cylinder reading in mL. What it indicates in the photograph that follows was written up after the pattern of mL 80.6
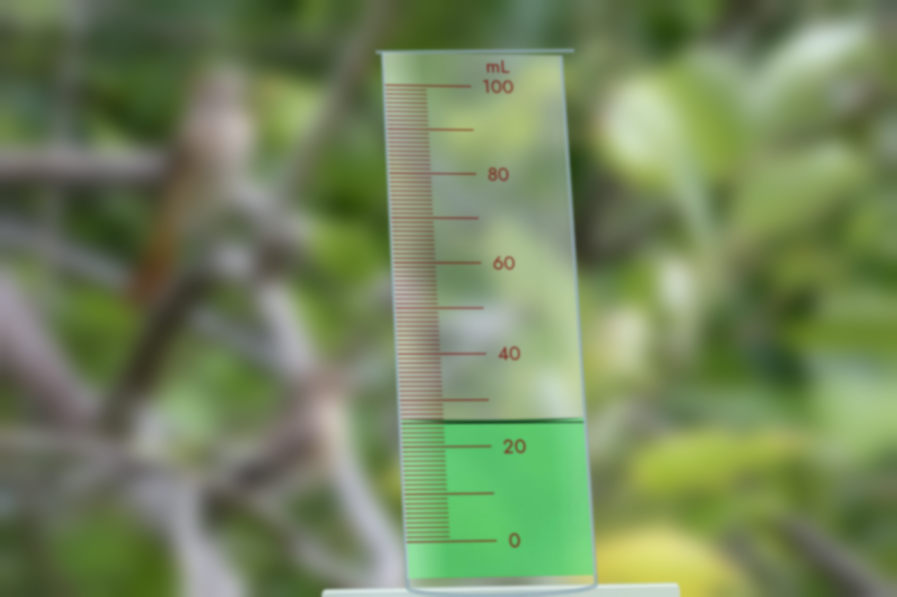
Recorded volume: mL 25
